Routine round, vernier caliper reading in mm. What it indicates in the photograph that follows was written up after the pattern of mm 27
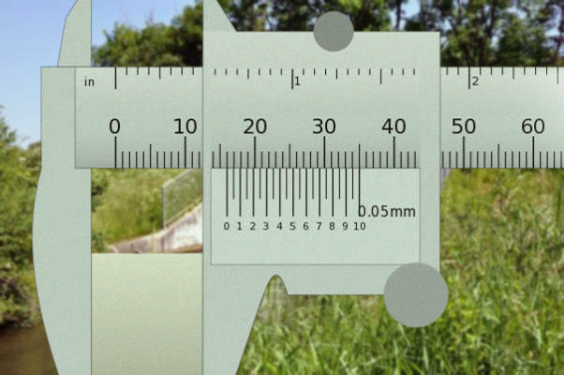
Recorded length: mm 16.0
